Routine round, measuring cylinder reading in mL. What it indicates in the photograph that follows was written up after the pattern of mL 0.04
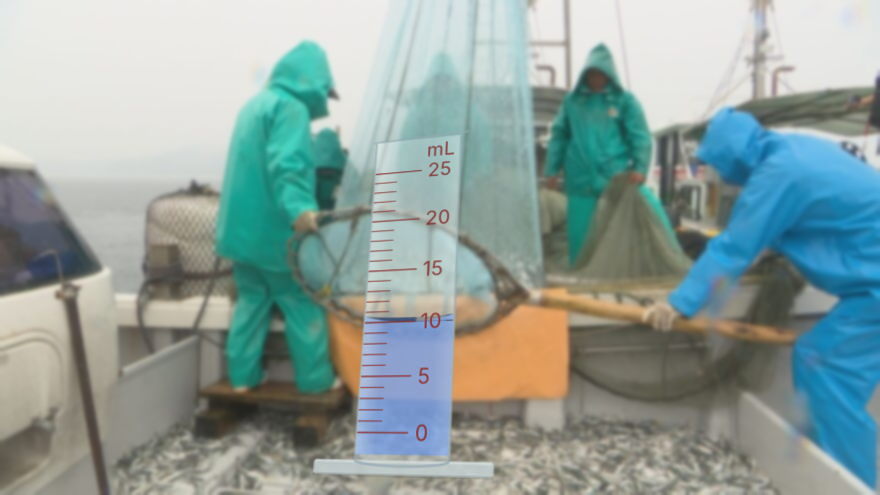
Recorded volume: mL 10
